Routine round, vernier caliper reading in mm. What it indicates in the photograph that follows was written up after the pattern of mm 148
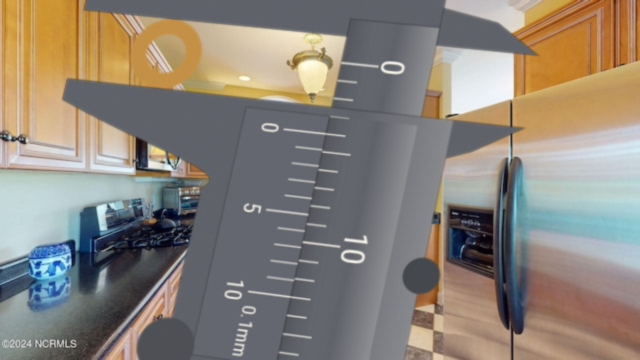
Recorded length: mm 4.0
